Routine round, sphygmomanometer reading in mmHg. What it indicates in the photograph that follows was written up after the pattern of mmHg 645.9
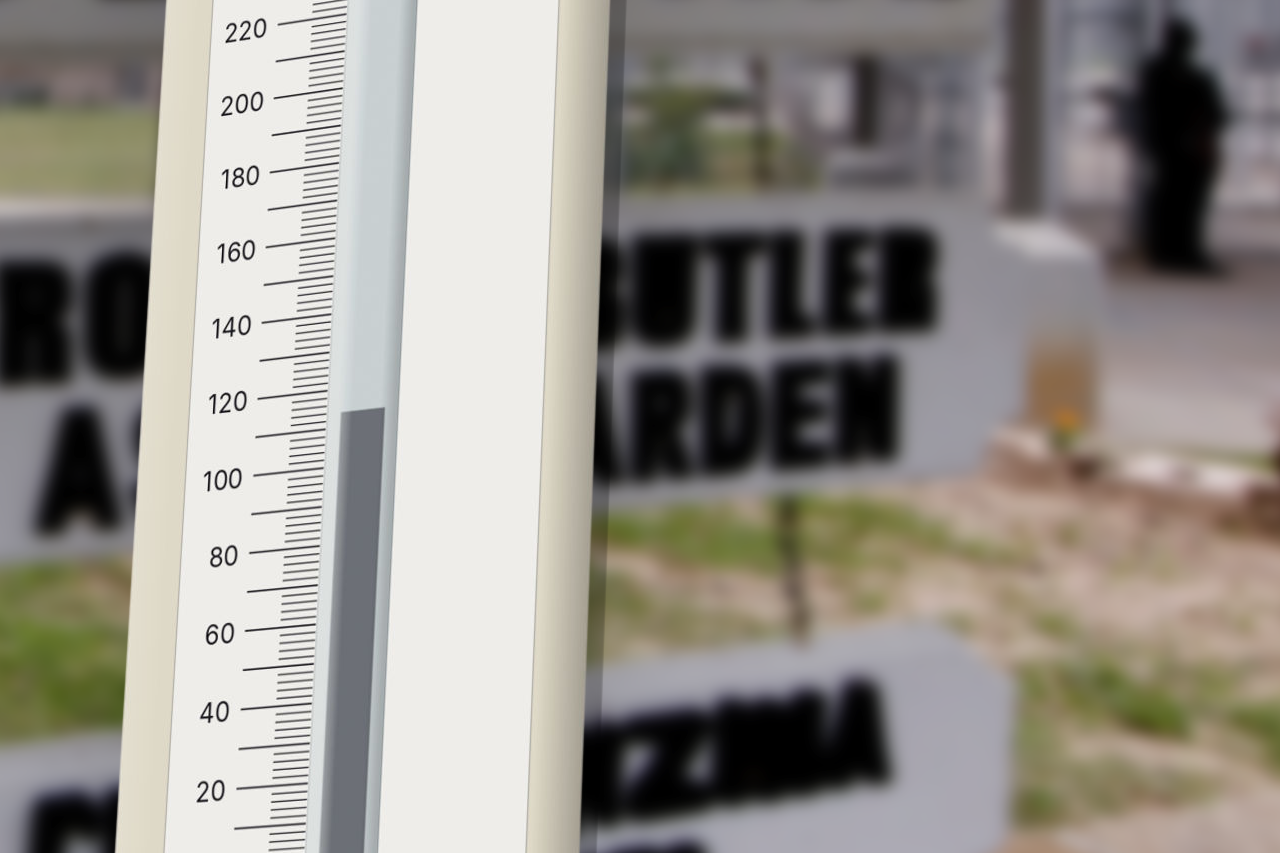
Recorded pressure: mmHg 114
